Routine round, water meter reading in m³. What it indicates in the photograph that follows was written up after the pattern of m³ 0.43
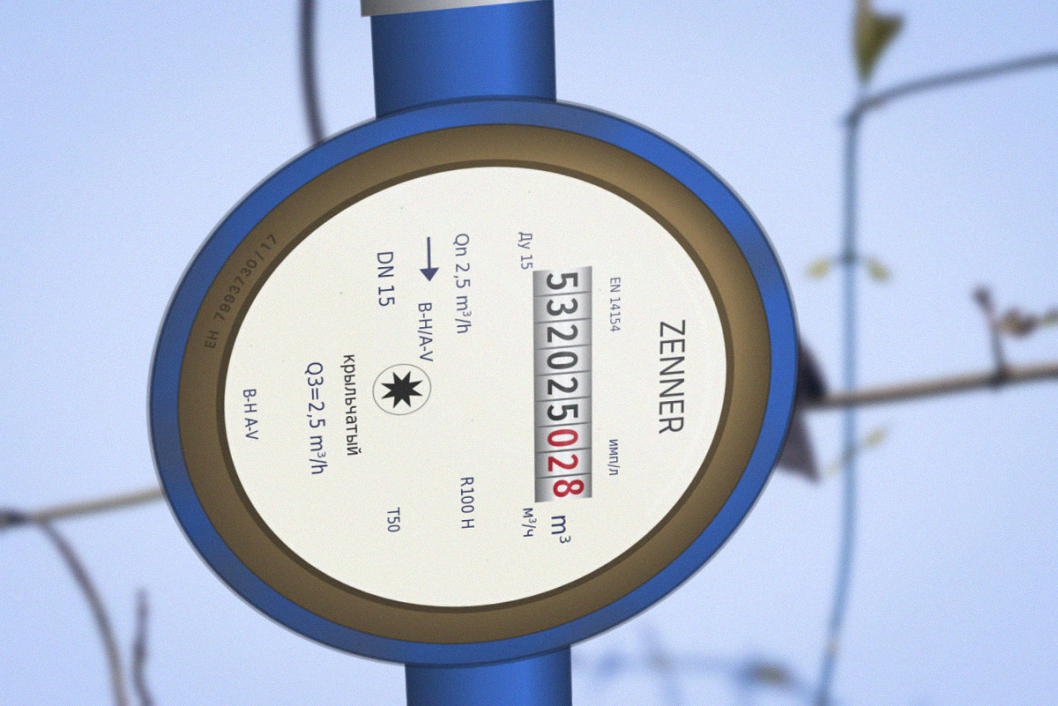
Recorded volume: m³ 532025.028
